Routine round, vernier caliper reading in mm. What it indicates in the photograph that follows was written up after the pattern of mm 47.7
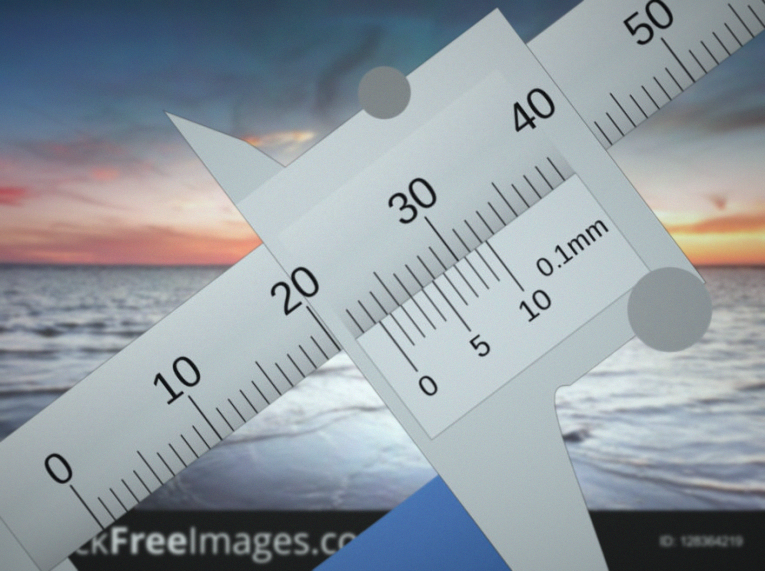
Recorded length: mm 23.3
